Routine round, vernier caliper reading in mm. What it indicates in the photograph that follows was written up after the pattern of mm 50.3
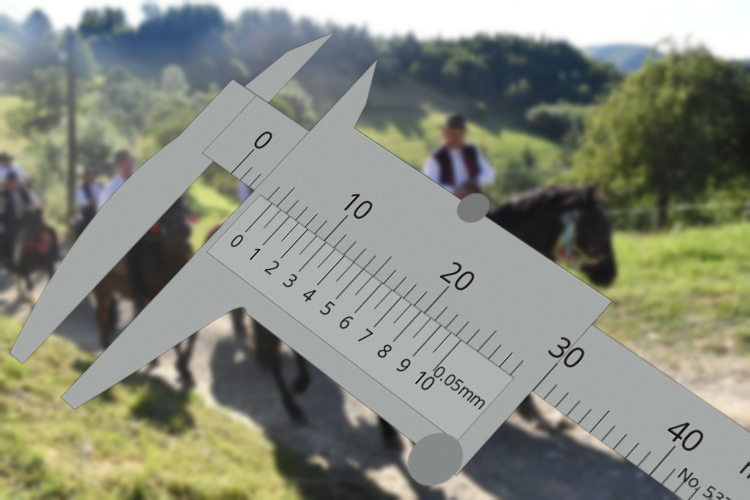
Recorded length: mm 4.5
